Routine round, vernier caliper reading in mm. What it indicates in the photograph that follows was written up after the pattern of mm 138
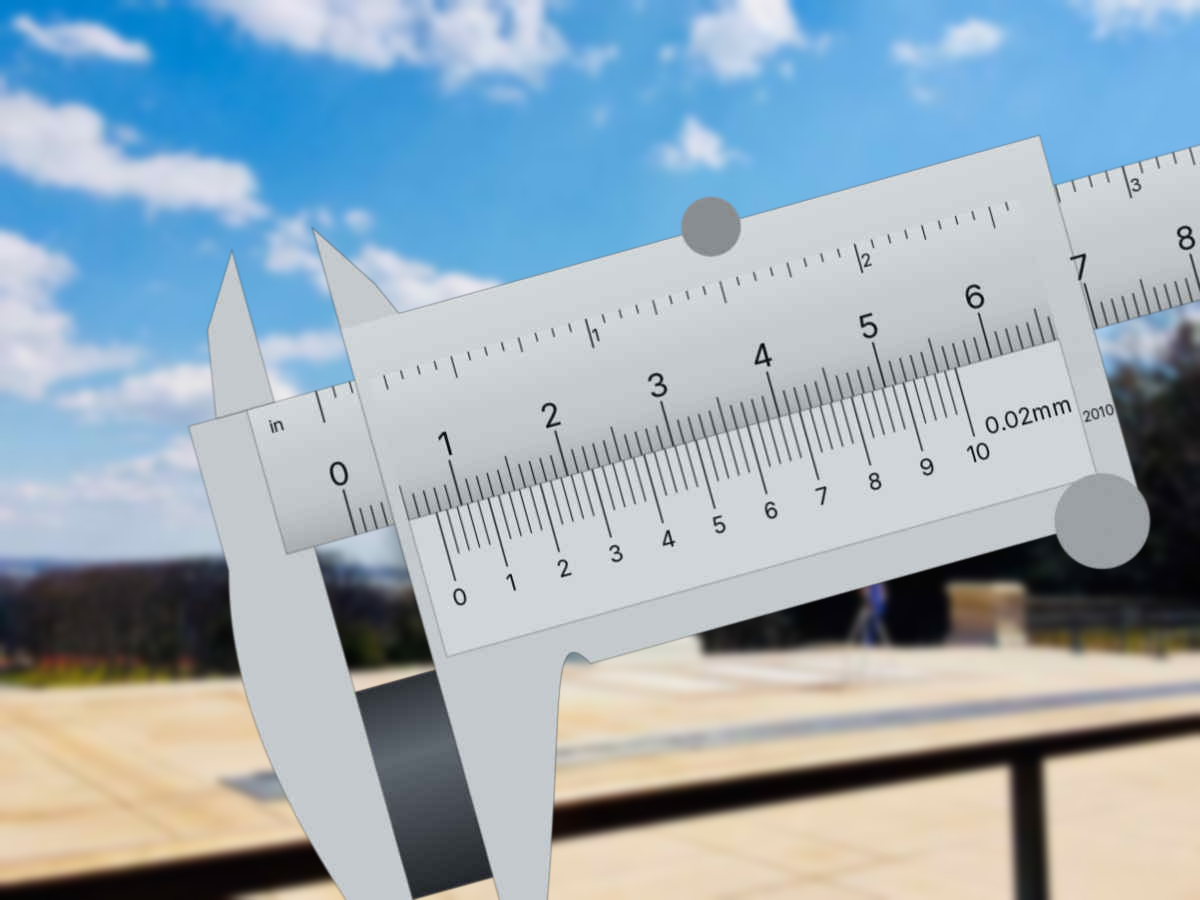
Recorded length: mm 7.6
